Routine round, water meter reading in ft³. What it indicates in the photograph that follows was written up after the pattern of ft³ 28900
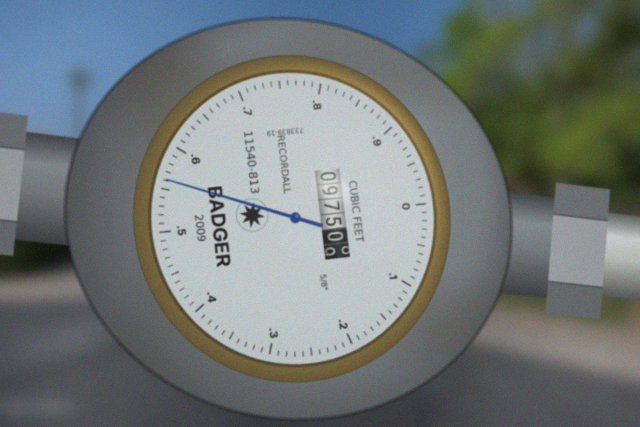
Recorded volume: ft³ 97508.56
